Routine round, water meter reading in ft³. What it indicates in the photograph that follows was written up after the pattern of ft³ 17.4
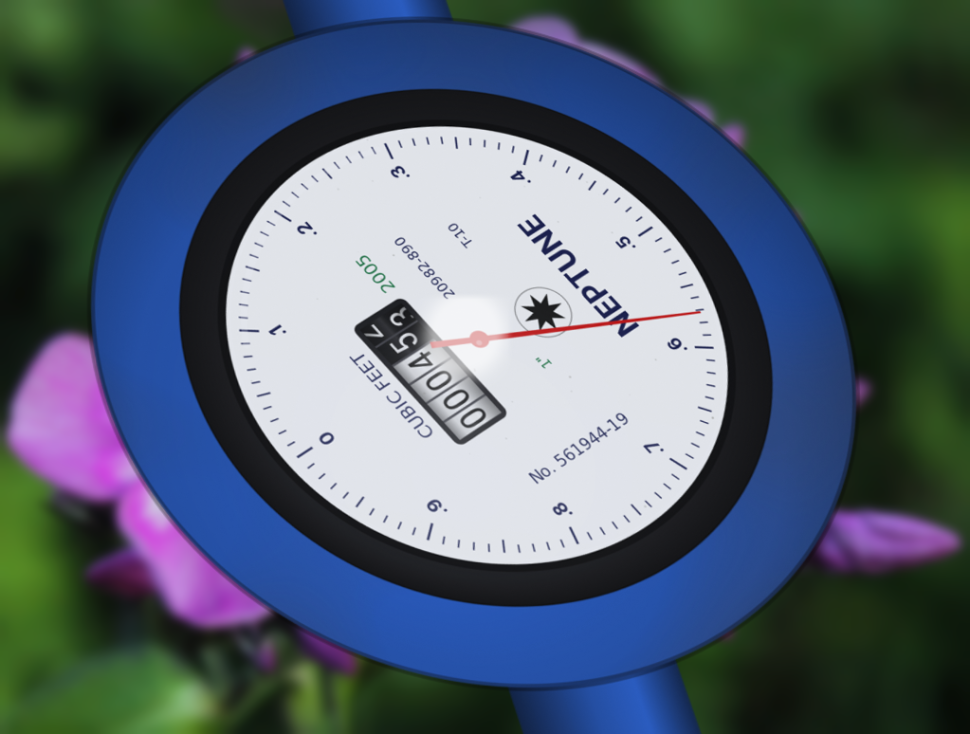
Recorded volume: ft³ 452.57
